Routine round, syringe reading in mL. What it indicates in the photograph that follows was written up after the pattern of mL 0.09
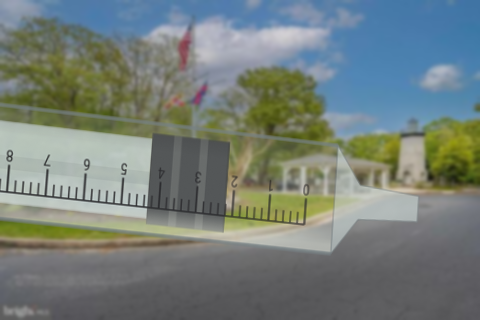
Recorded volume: mL 2.2
